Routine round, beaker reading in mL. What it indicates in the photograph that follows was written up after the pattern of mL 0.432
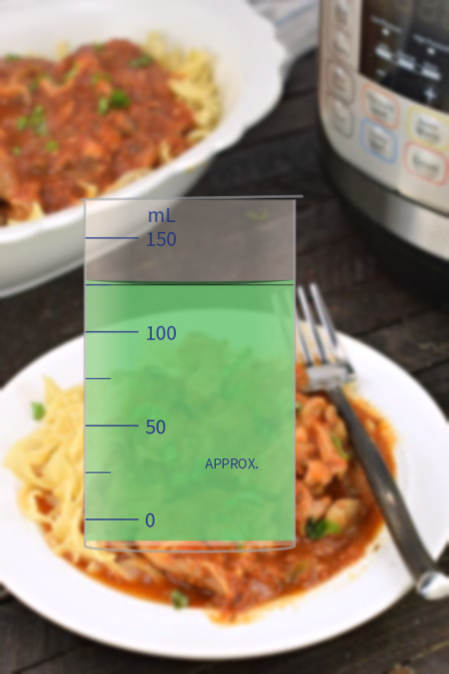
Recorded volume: mL 125
